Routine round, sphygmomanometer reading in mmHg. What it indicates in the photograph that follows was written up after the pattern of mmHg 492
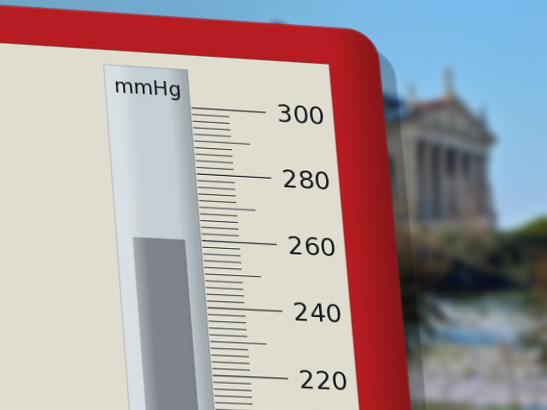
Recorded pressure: mmHg 260
